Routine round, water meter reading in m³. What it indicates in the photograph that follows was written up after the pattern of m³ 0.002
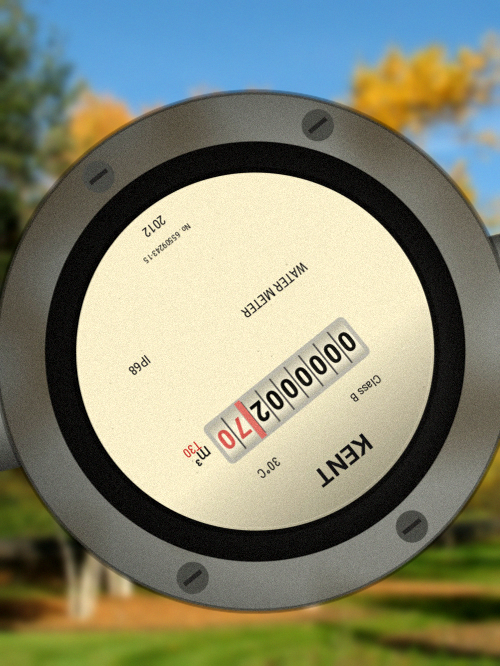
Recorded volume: m³ 2.70
